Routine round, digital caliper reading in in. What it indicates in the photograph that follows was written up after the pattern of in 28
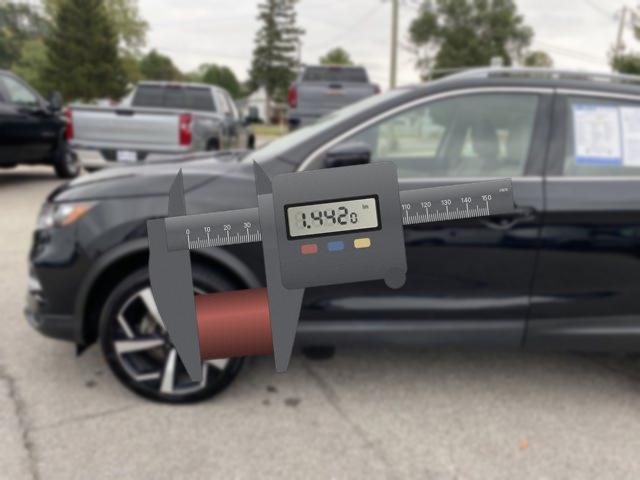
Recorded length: in 1.4420
